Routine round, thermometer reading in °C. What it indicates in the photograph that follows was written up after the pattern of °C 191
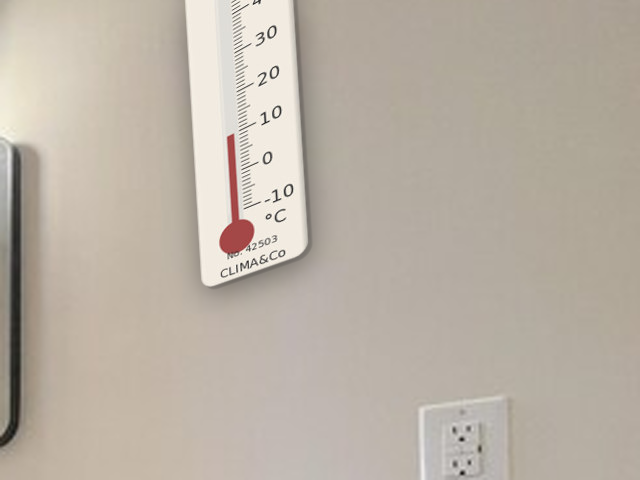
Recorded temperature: °C 10
